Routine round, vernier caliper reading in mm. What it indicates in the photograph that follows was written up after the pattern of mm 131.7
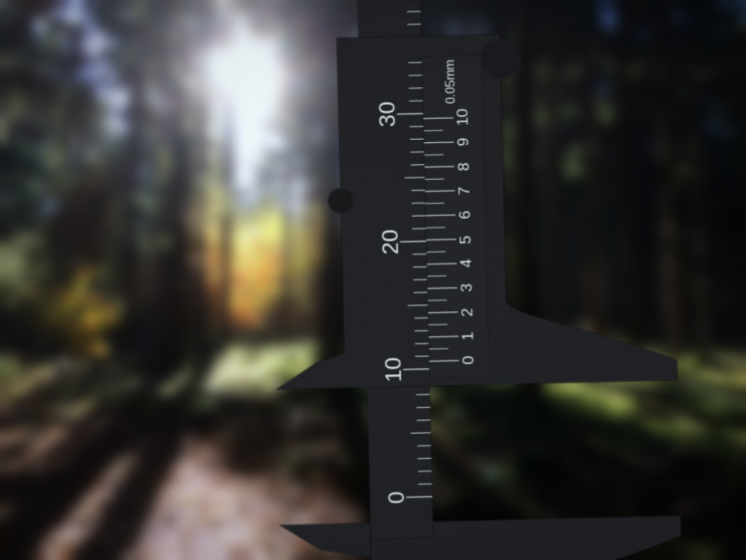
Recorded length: mm 10.6
